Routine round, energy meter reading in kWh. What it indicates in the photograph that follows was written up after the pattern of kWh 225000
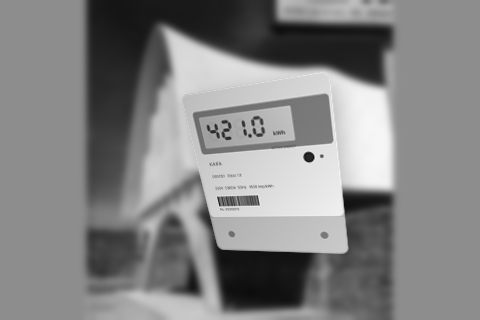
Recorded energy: kWh 421.0
